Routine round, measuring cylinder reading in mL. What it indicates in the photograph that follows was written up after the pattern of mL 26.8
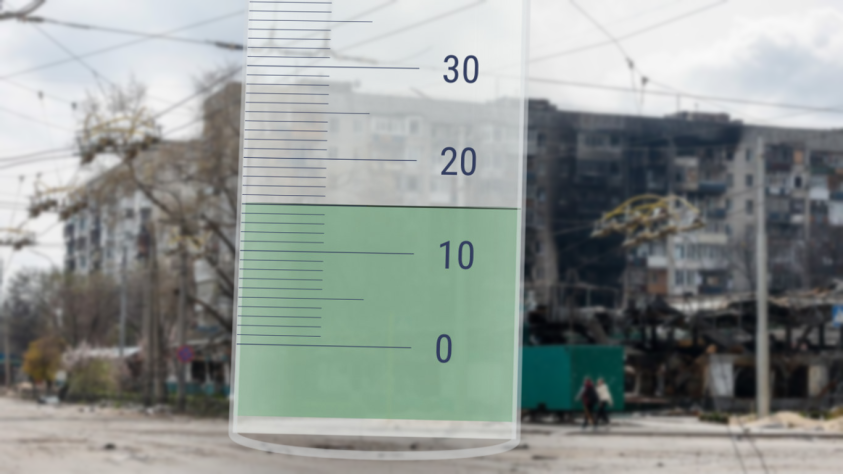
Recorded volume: mL 15
